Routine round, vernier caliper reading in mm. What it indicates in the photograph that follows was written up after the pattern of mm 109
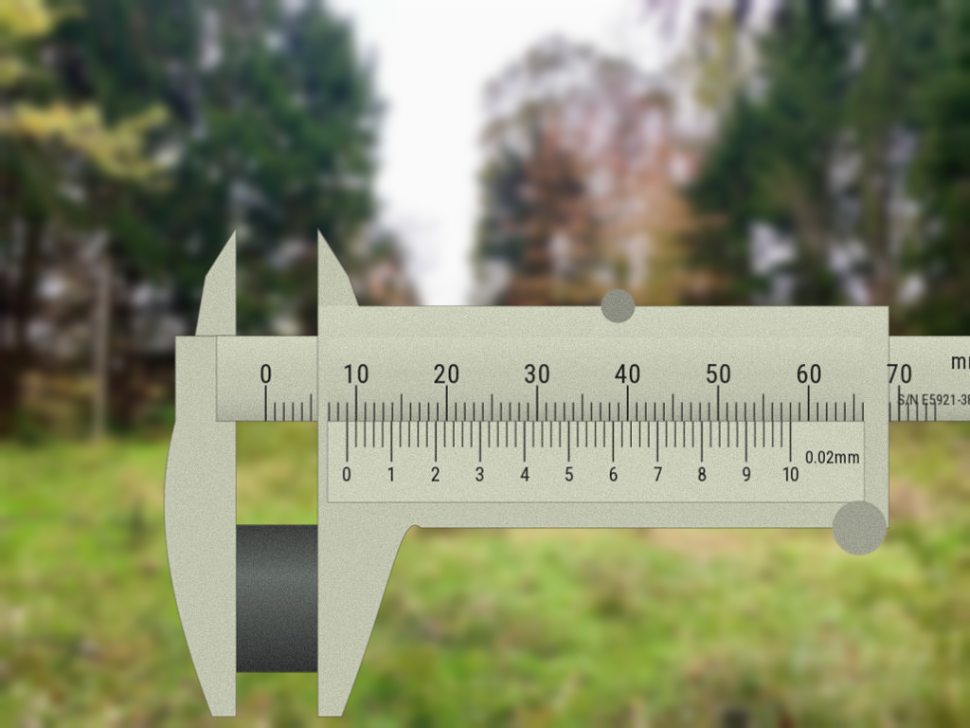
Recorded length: mm 9.0
